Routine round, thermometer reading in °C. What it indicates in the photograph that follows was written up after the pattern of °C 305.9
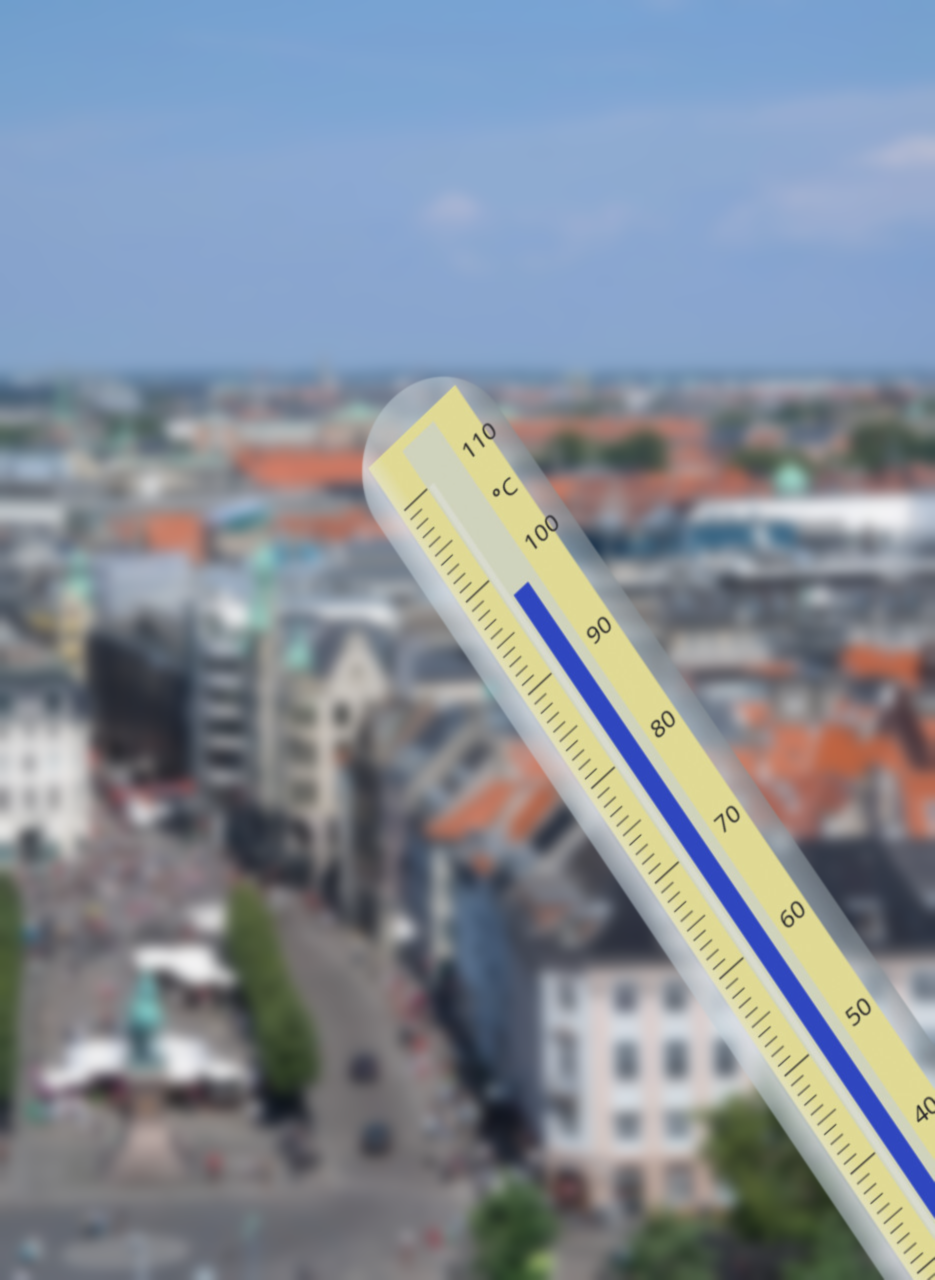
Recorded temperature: °C 97.5
